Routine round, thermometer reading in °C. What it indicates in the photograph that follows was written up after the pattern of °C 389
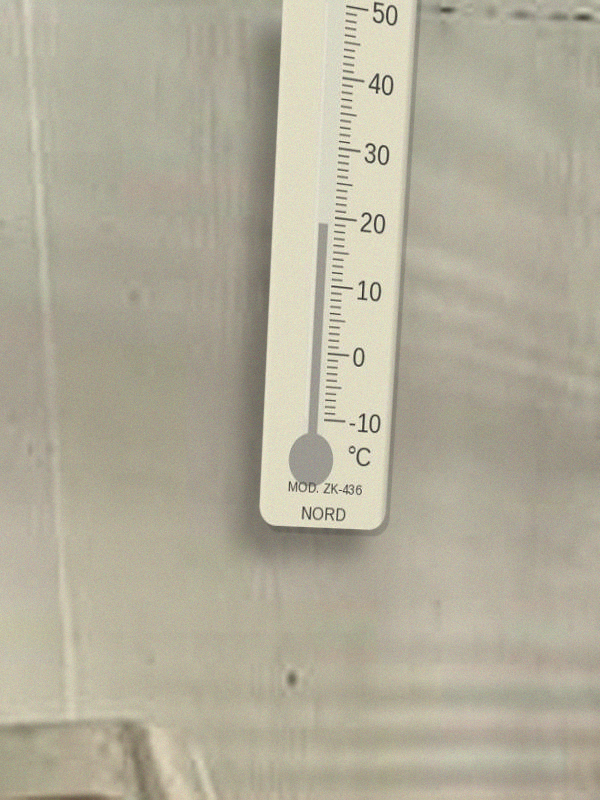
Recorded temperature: °C 19
